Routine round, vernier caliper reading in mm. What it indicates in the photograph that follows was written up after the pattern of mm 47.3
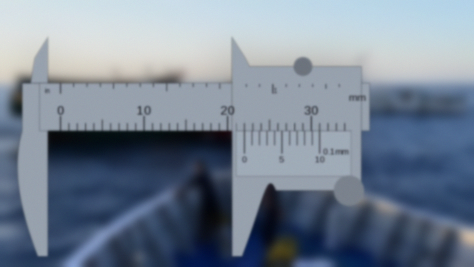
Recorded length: mm 22.0
